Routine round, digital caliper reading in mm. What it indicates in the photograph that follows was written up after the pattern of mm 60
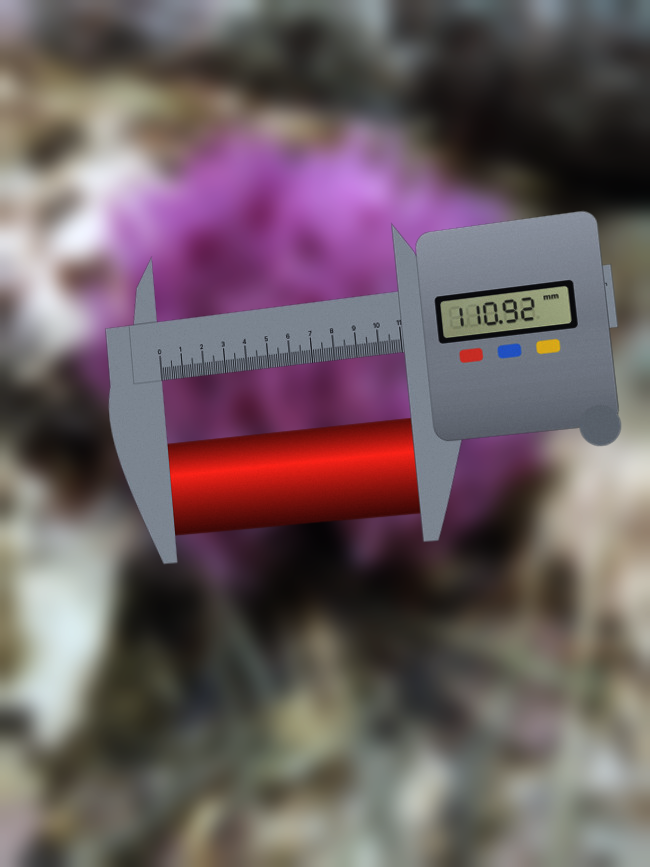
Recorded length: mm 110.92
